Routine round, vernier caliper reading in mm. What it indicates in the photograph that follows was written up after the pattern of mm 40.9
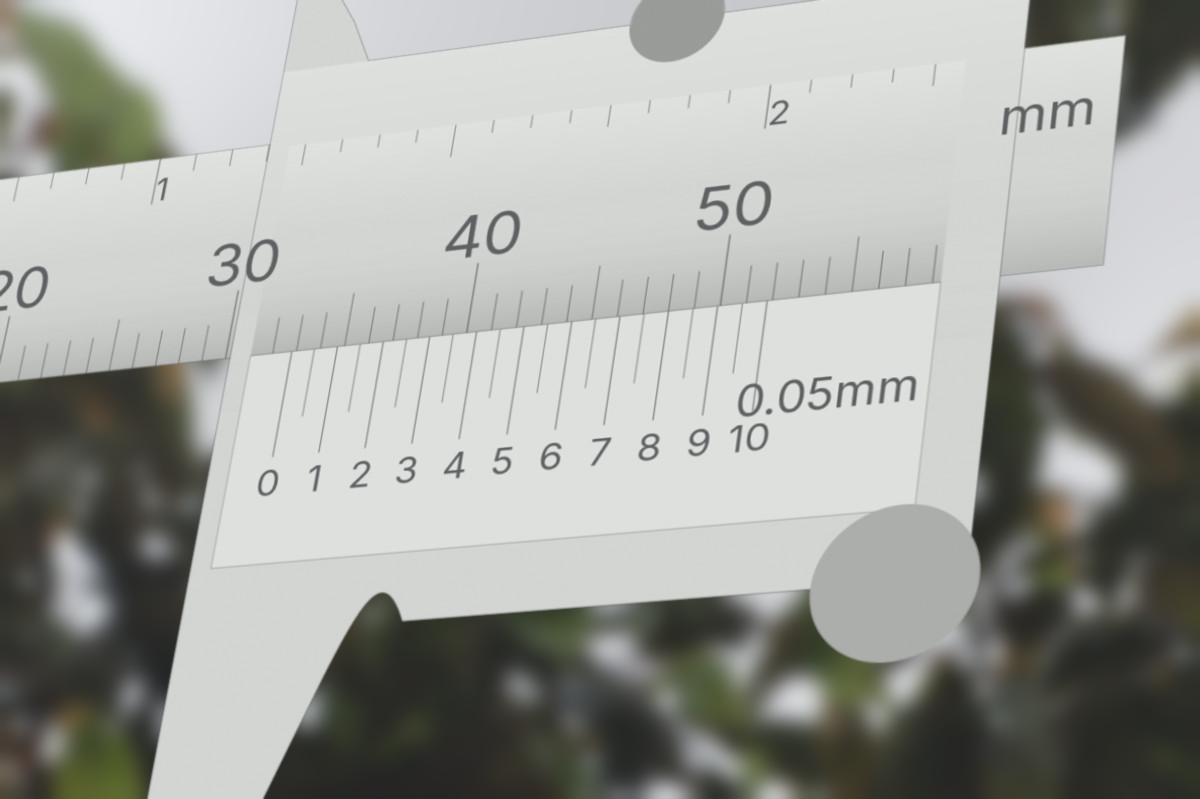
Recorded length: mm 32.8
